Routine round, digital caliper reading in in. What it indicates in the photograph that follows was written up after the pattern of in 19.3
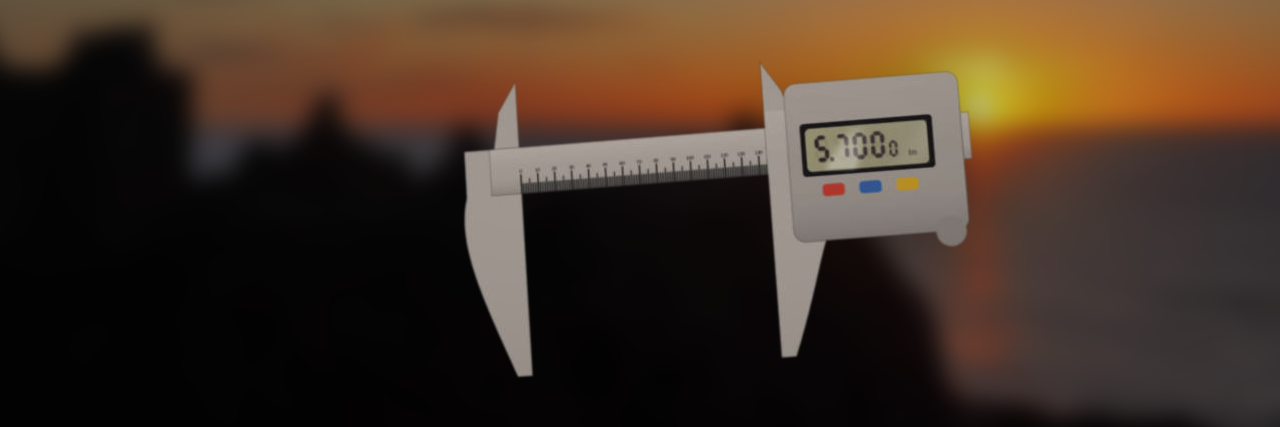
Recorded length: in 5.7000
